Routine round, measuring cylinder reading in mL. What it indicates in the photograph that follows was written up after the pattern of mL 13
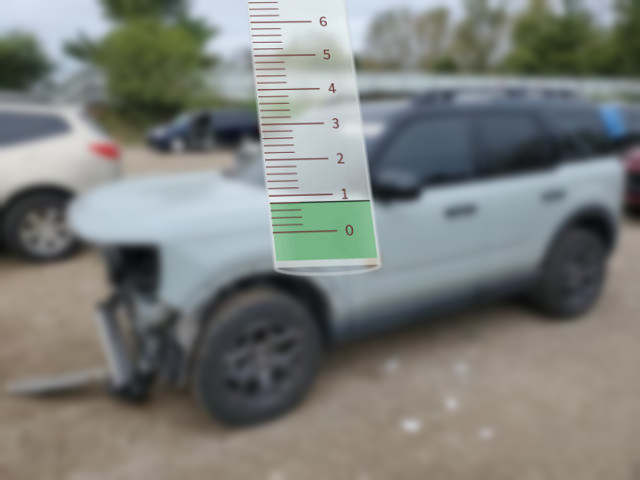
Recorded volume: mL 0.8
